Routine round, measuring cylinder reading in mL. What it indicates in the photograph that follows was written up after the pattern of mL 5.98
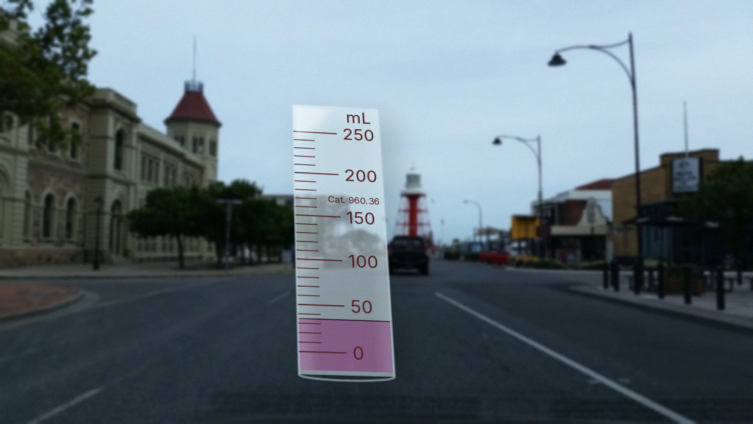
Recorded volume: mL 35
